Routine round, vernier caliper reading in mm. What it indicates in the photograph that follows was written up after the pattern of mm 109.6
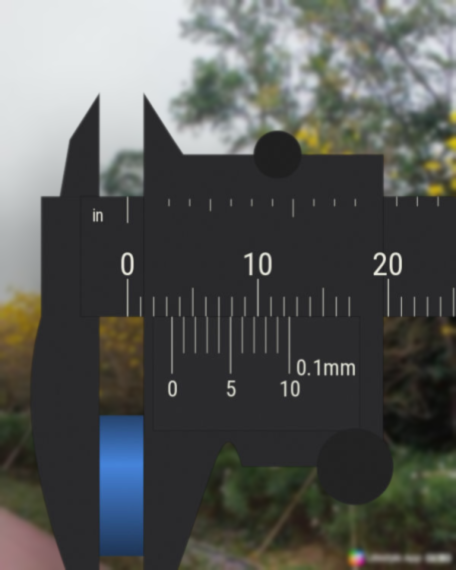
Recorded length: mm 3.4
